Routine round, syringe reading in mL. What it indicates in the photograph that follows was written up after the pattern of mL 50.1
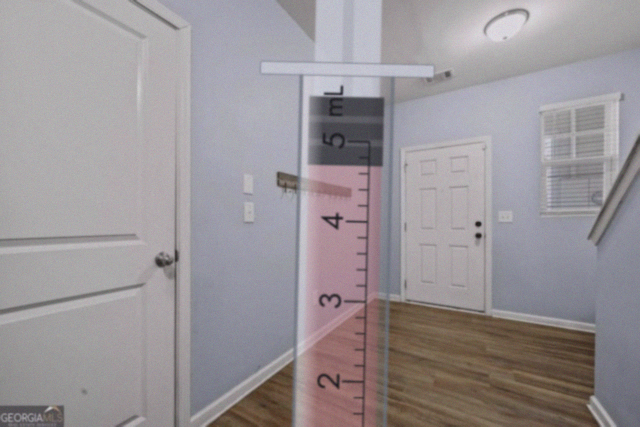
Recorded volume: mL 4.7
